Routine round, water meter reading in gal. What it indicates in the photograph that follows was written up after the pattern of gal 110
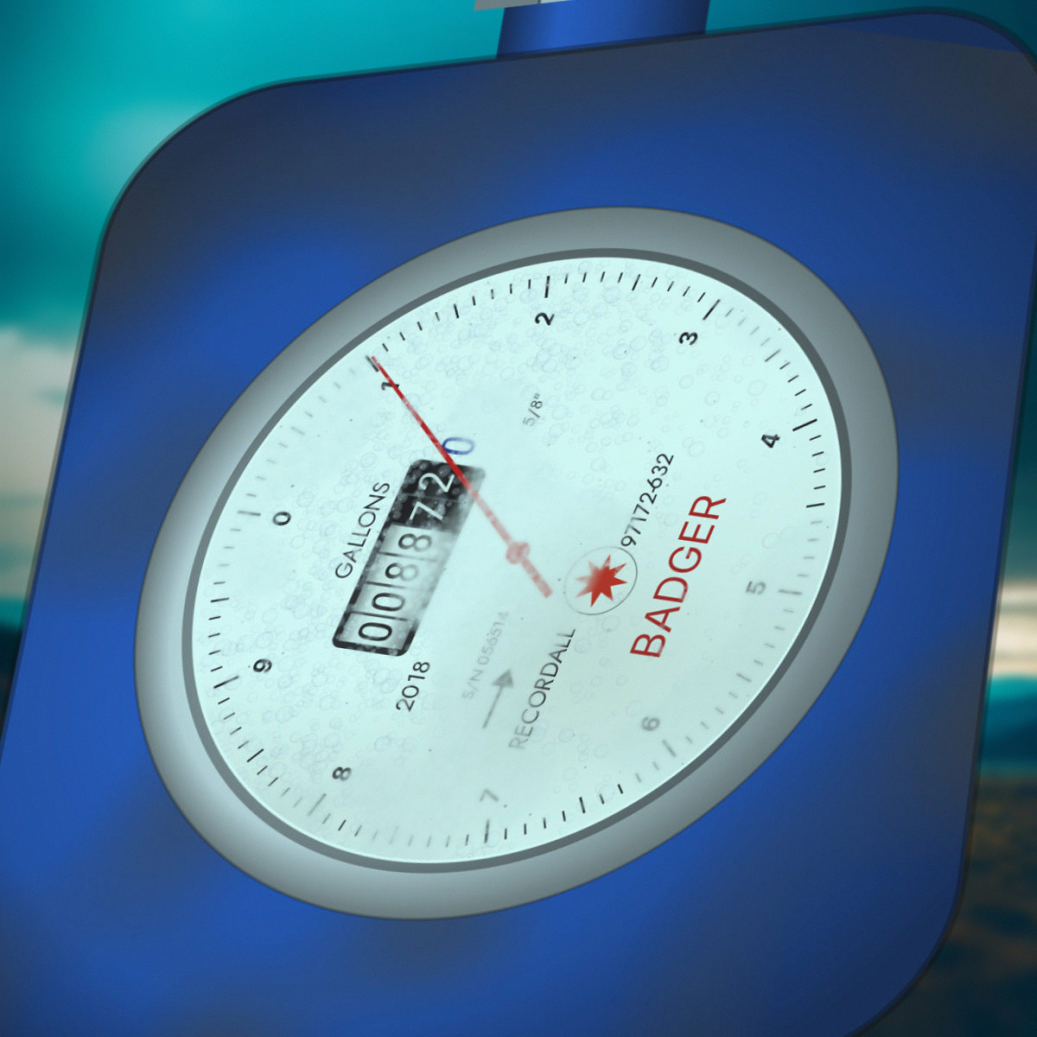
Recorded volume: gal 88721.0
